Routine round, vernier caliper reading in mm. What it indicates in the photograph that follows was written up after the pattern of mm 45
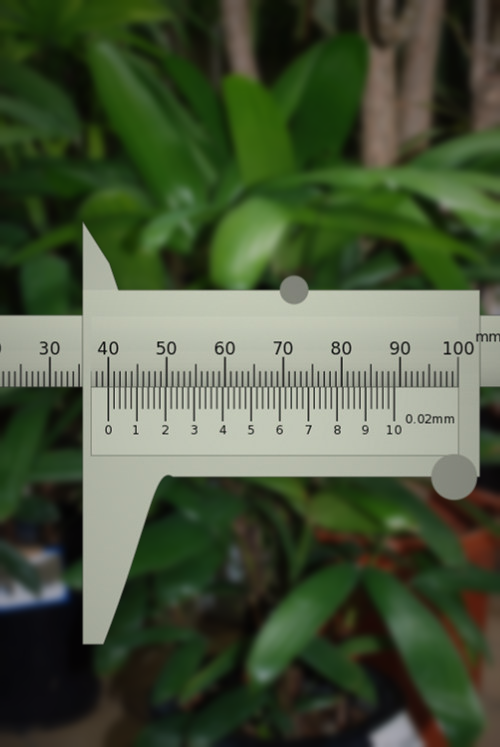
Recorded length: mm 40.0
